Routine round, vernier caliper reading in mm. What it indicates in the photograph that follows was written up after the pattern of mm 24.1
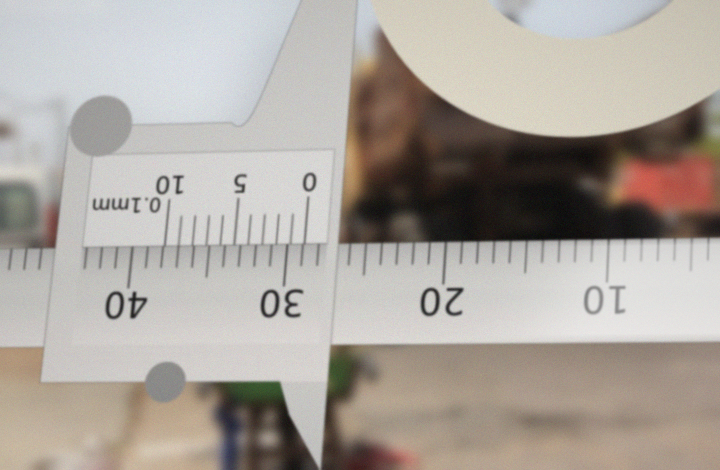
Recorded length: mm 28.9
